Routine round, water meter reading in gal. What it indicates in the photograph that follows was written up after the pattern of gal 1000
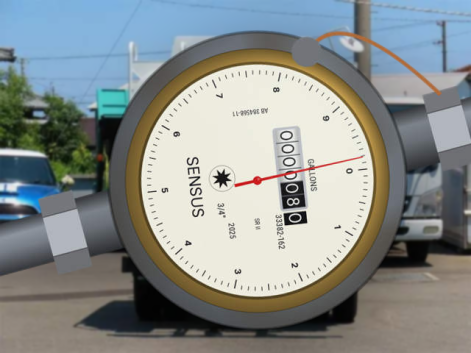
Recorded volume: gal 79.8
